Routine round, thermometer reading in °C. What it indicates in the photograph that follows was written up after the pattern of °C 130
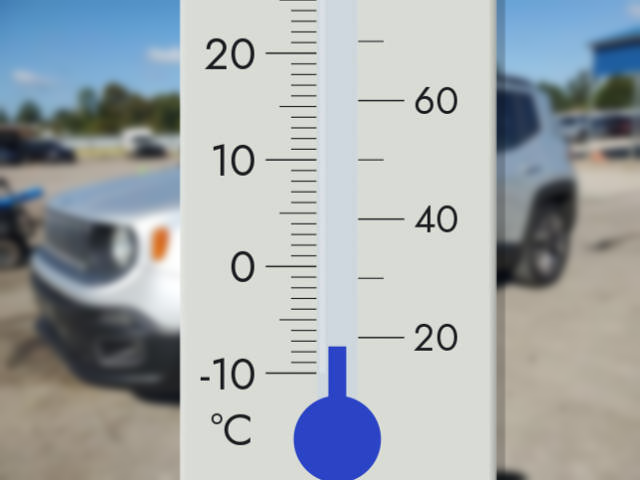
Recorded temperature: °C -7.5
